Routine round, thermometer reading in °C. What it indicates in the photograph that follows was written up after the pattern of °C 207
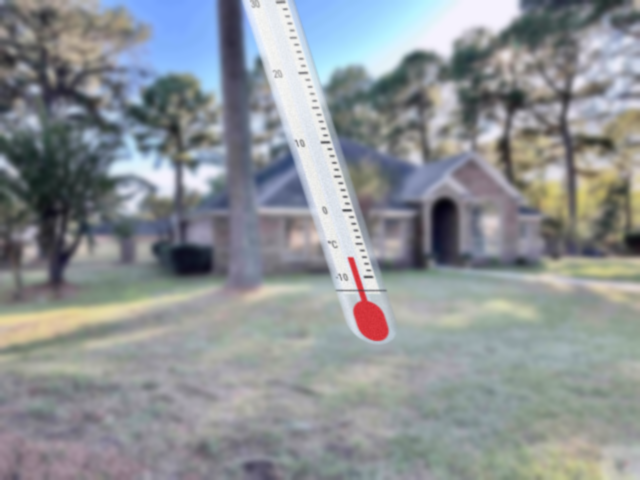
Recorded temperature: °C -7
